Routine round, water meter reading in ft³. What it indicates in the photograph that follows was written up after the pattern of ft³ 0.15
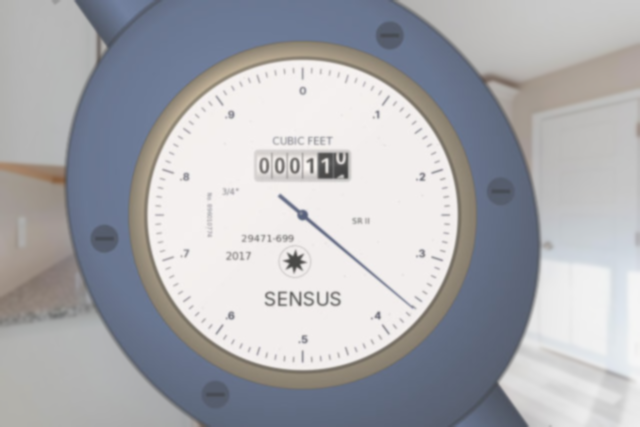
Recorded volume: ft³ 110.36
